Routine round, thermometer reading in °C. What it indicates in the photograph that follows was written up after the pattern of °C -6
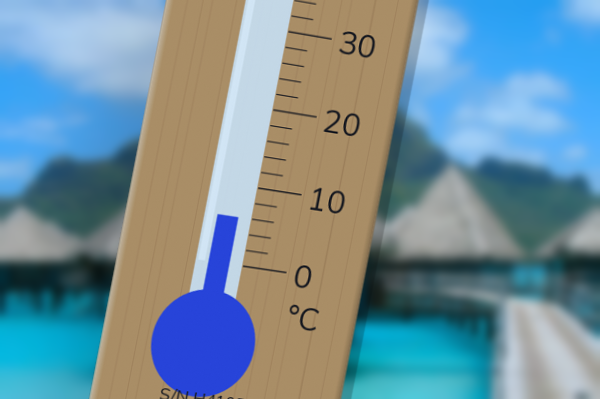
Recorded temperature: °C 6
